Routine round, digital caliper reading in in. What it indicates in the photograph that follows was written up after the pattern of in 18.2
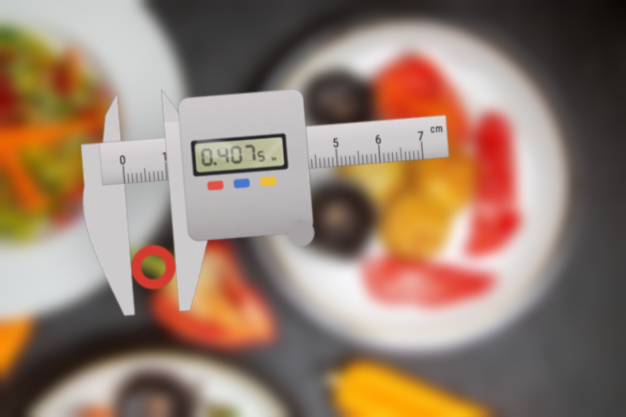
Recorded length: in 0.4075
